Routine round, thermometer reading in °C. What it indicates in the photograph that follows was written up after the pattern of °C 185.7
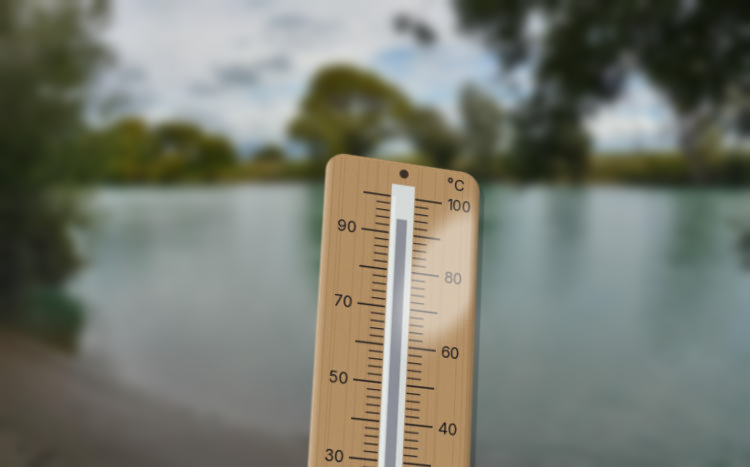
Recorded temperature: °C 94
